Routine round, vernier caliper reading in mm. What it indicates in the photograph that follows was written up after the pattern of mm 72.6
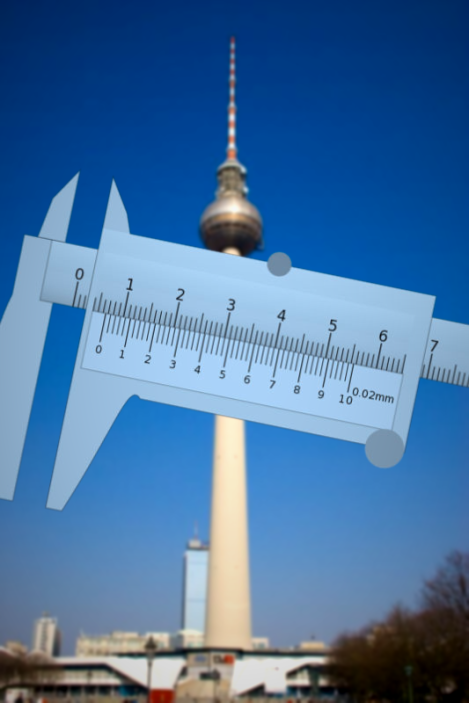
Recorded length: mm 6.5
